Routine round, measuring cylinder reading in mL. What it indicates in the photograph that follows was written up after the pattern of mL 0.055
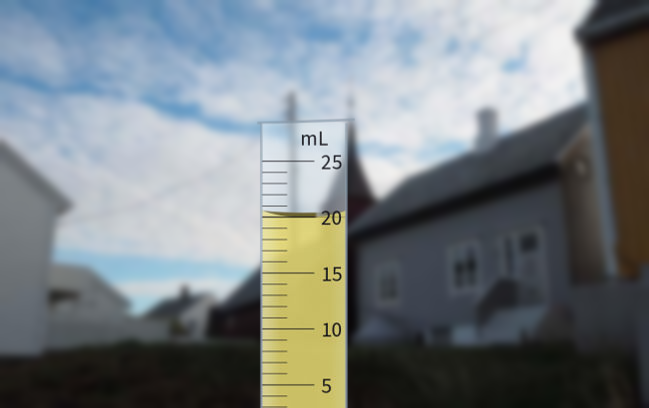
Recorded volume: mL 20
